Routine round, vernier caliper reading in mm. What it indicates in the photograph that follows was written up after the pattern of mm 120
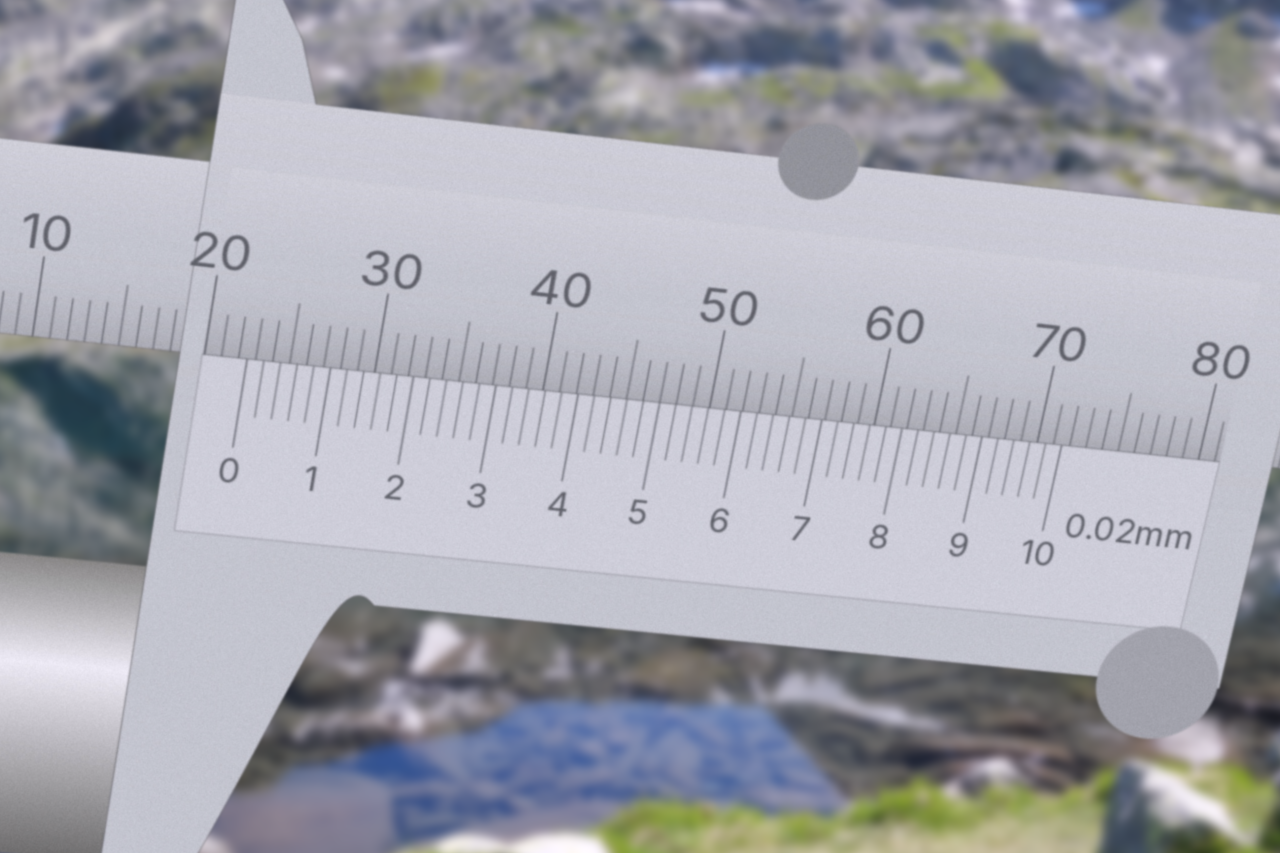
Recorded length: mm 22.5
